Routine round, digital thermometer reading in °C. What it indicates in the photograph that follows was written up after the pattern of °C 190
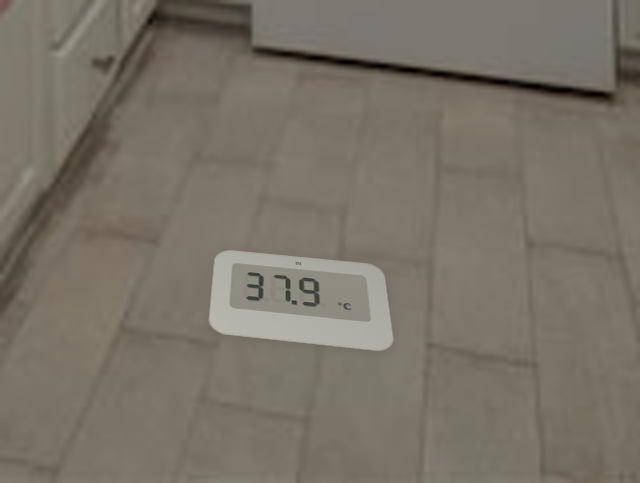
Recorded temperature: °C 37.9
